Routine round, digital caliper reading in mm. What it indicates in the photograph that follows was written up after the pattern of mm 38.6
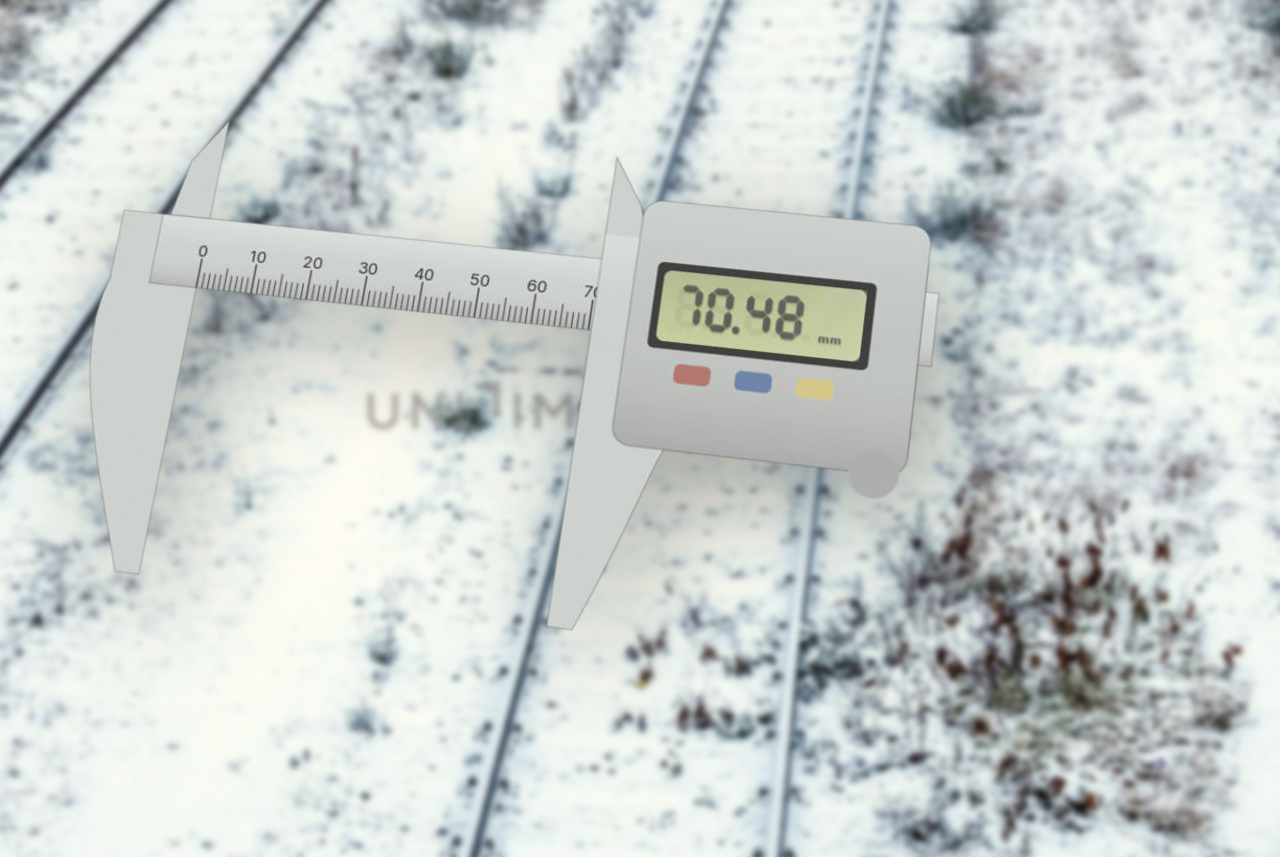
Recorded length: mm 70.48
